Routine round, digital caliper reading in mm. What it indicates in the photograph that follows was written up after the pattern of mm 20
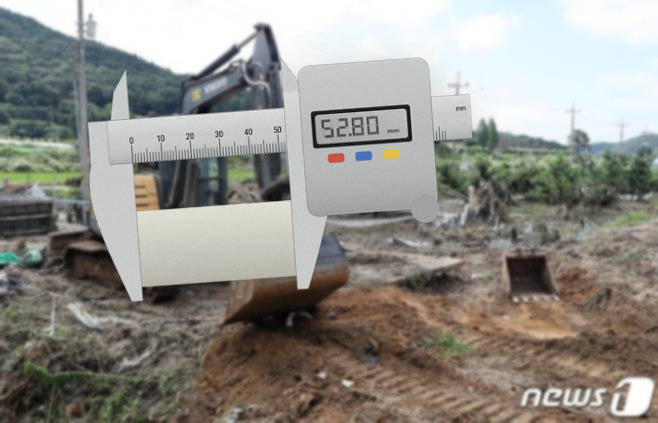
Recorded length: mm 52.80
